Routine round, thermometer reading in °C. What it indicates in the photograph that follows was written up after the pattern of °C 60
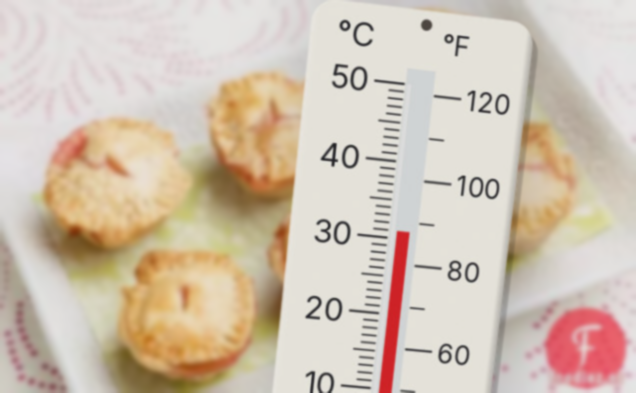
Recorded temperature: °C 31
